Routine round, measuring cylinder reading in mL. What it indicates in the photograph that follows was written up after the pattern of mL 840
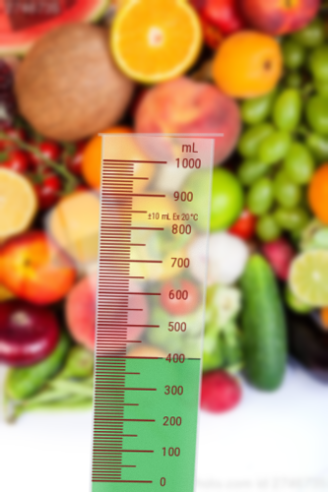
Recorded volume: mL 400
